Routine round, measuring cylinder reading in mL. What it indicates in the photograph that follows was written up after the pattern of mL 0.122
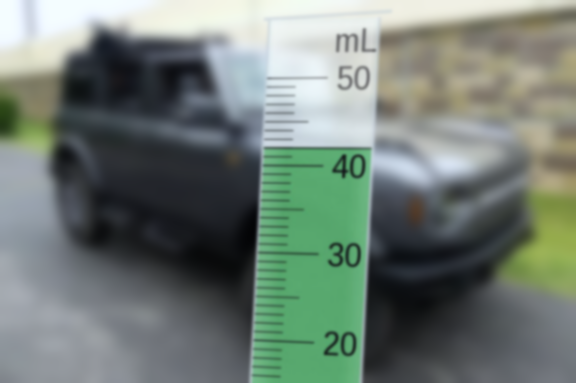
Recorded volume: mL 42
